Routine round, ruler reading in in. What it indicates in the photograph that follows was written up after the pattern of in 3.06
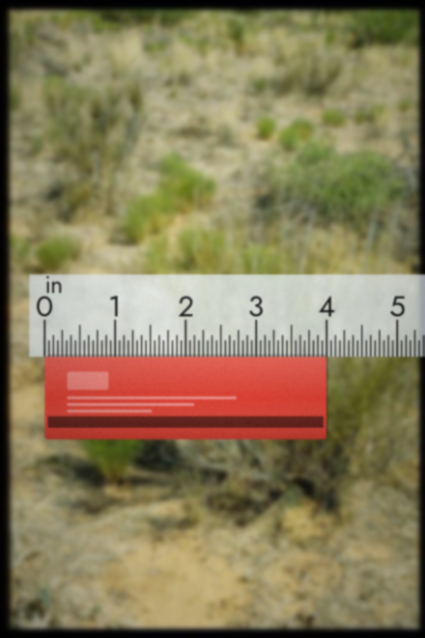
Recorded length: in 4
